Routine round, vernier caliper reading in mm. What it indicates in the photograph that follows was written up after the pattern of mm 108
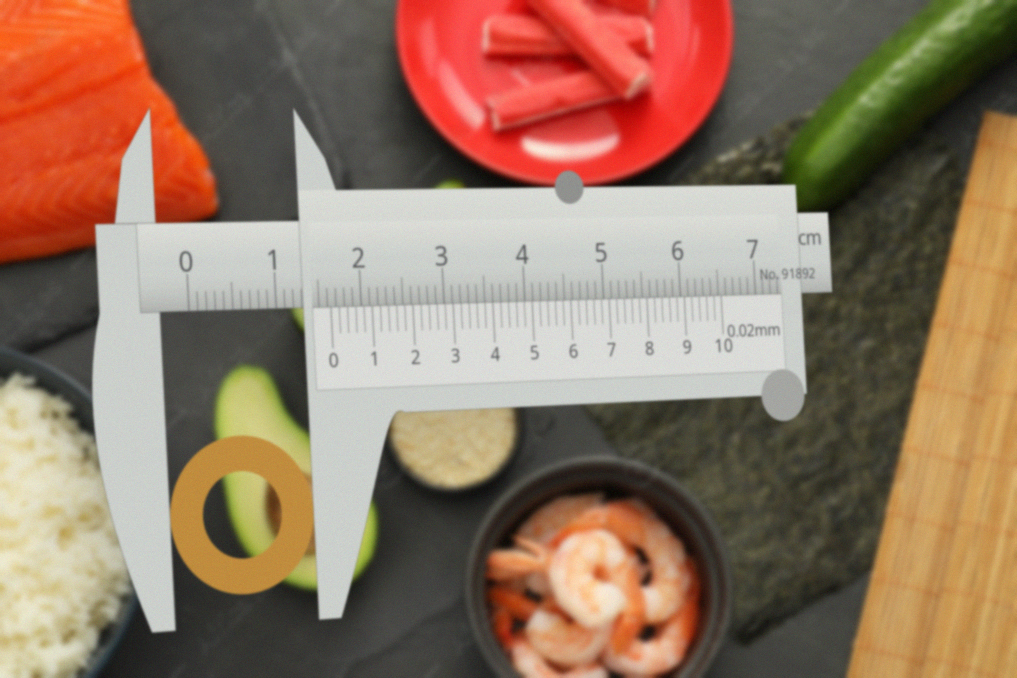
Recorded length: mm 16.4
